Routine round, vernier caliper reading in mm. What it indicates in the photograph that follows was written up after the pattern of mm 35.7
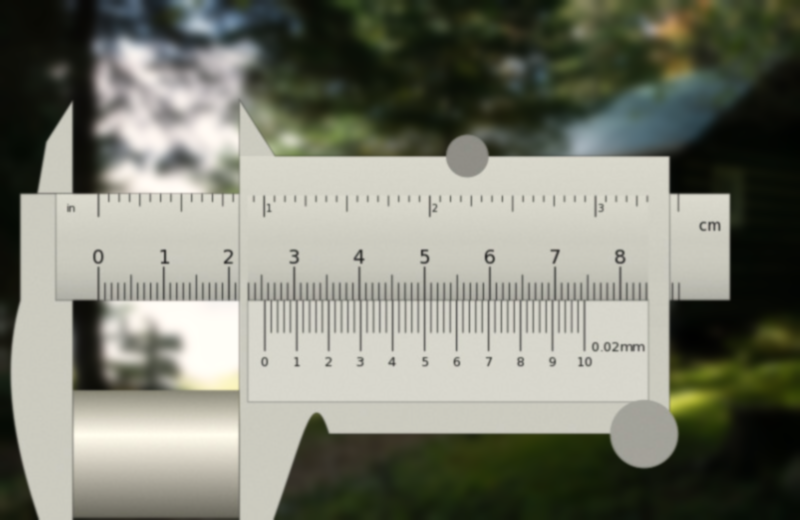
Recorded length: mm 25.5
